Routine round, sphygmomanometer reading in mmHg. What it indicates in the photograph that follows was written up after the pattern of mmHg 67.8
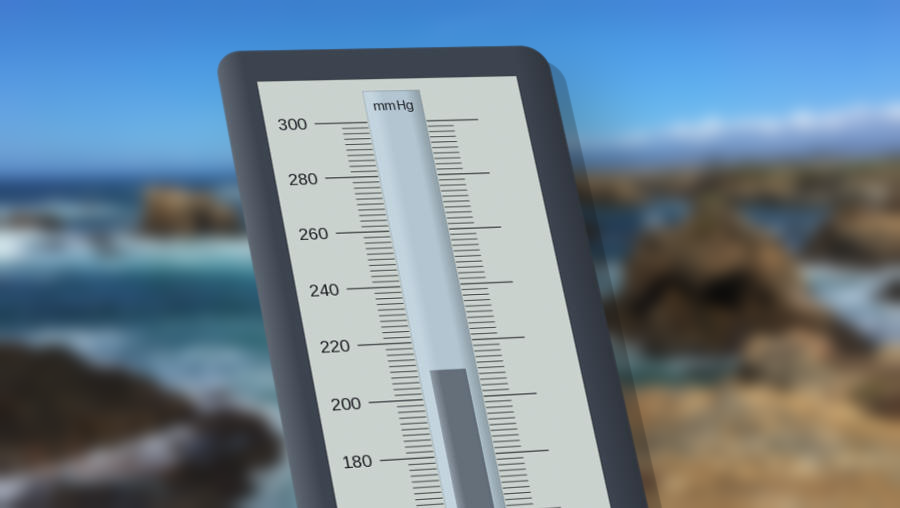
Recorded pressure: mmHg 210
